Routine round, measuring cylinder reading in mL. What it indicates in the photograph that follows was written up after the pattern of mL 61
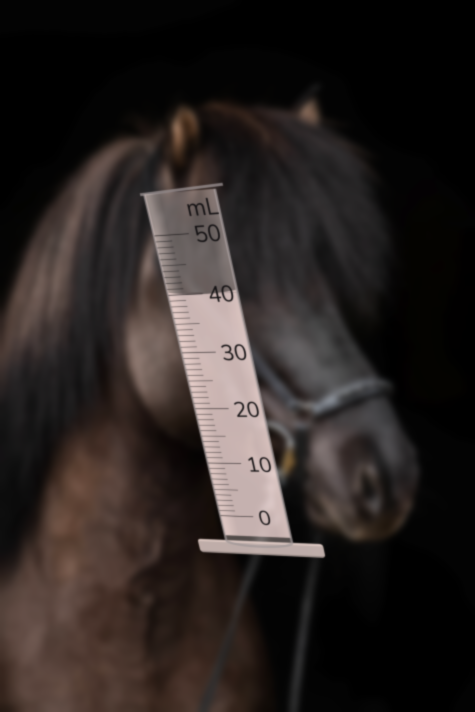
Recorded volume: mL 40
